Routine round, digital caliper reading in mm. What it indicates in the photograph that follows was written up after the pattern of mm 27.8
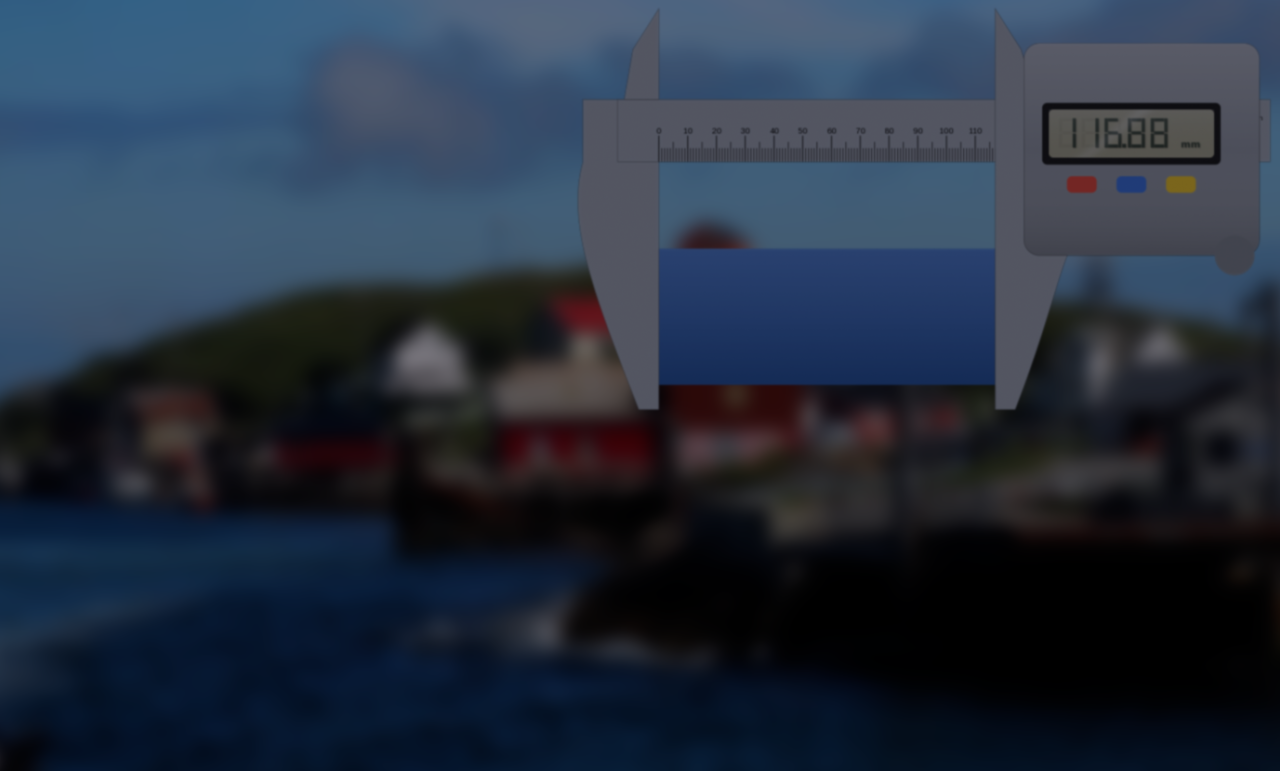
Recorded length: mm 116.88
